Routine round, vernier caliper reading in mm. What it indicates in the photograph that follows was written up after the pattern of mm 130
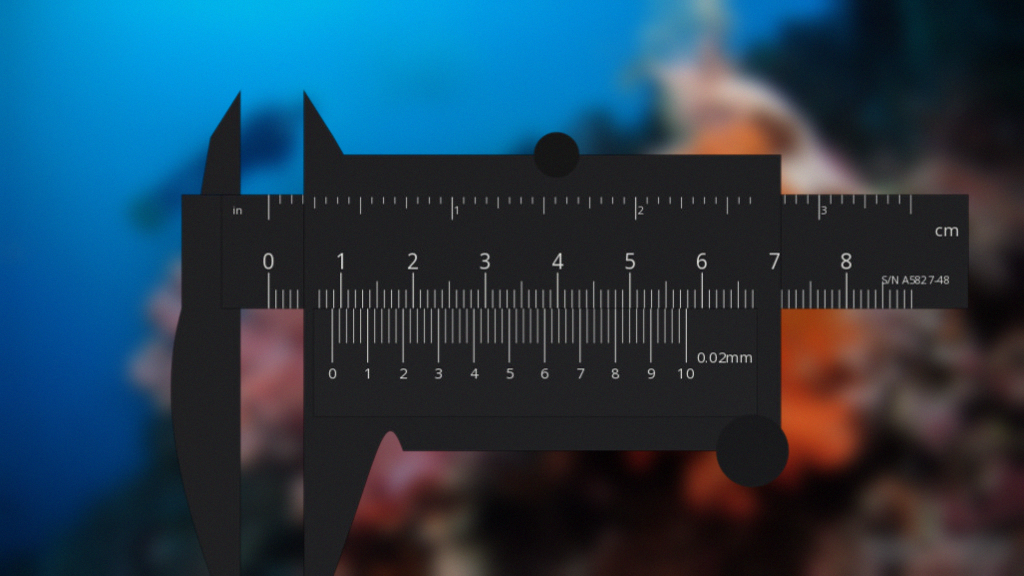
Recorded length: mm 8.8
